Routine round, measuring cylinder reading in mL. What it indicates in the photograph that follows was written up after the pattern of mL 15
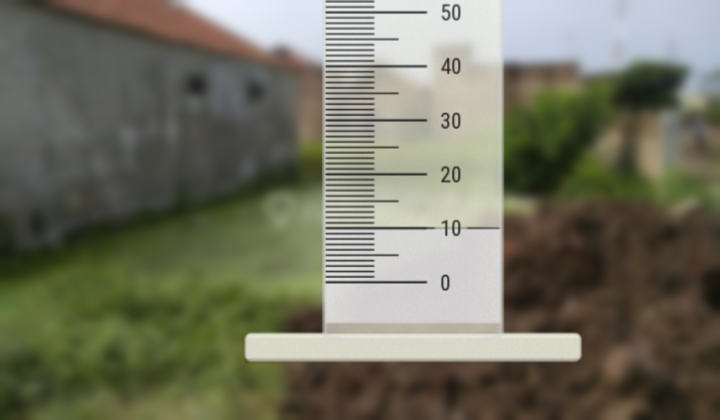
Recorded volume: mL 10
